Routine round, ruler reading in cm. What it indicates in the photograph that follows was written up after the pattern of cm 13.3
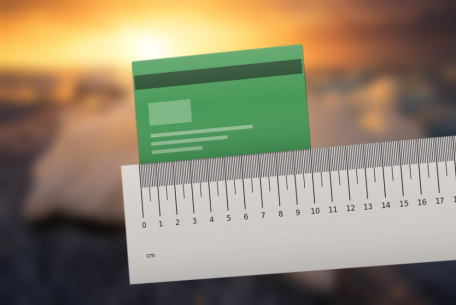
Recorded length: cm 10
